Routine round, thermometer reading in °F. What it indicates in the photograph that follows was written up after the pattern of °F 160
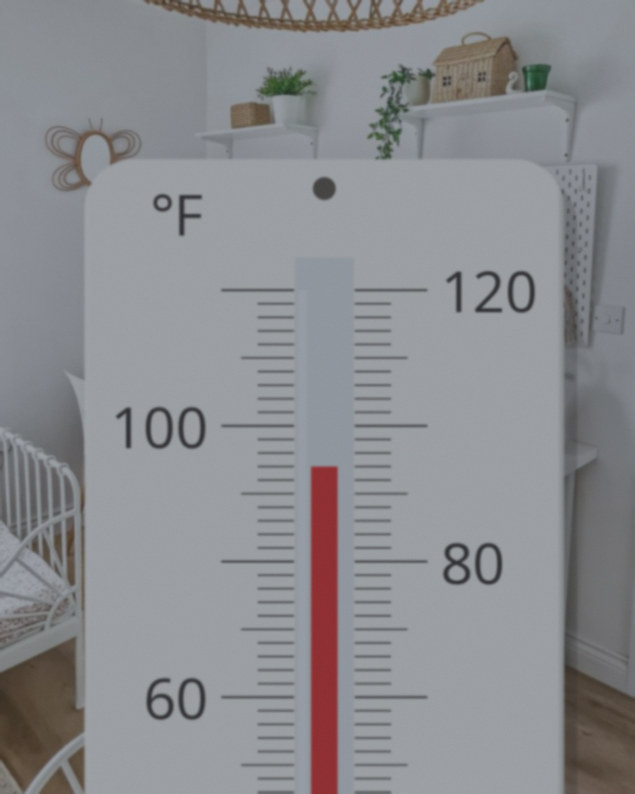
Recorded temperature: °F 94
